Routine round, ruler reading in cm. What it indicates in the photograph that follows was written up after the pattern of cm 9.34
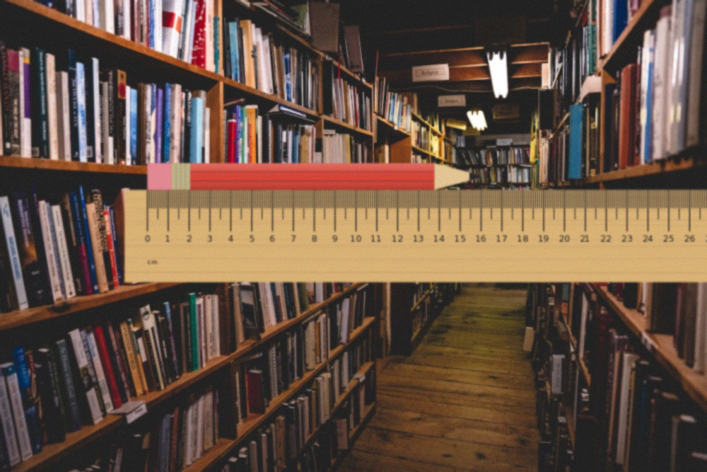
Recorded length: cm 16
